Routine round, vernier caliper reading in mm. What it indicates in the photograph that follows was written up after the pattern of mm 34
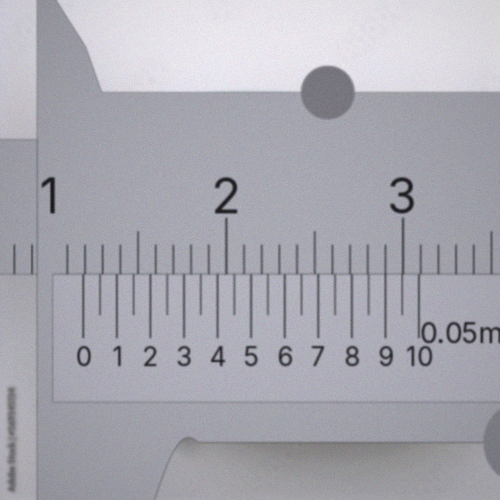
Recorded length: mm 11.9
